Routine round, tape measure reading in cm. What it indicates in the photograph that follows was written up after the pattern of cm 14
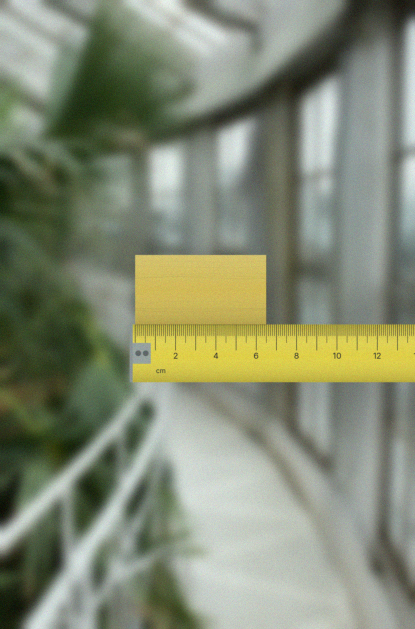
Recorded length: cm 6.5
